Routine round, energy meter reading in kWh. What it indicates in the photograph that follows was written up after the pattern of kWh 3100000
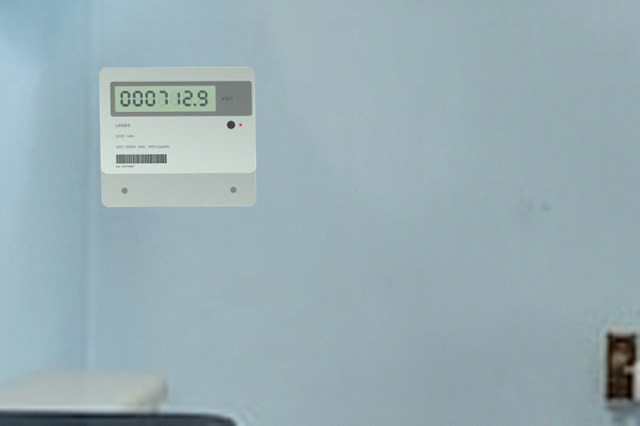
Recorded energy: kWh 712.9
